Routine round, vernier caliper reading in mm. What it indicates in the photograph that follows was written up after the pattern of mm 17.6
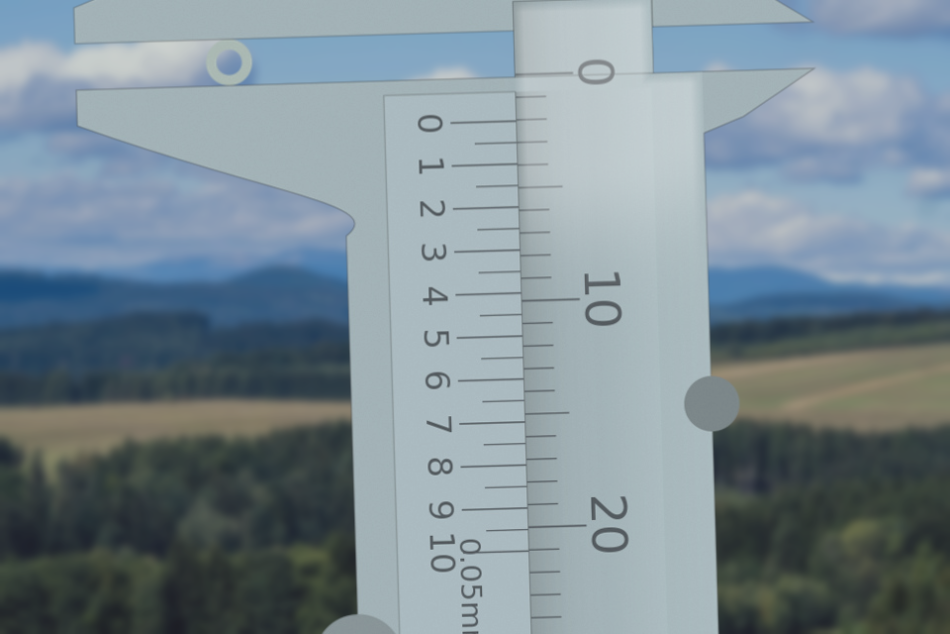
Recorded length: mm 2.05
